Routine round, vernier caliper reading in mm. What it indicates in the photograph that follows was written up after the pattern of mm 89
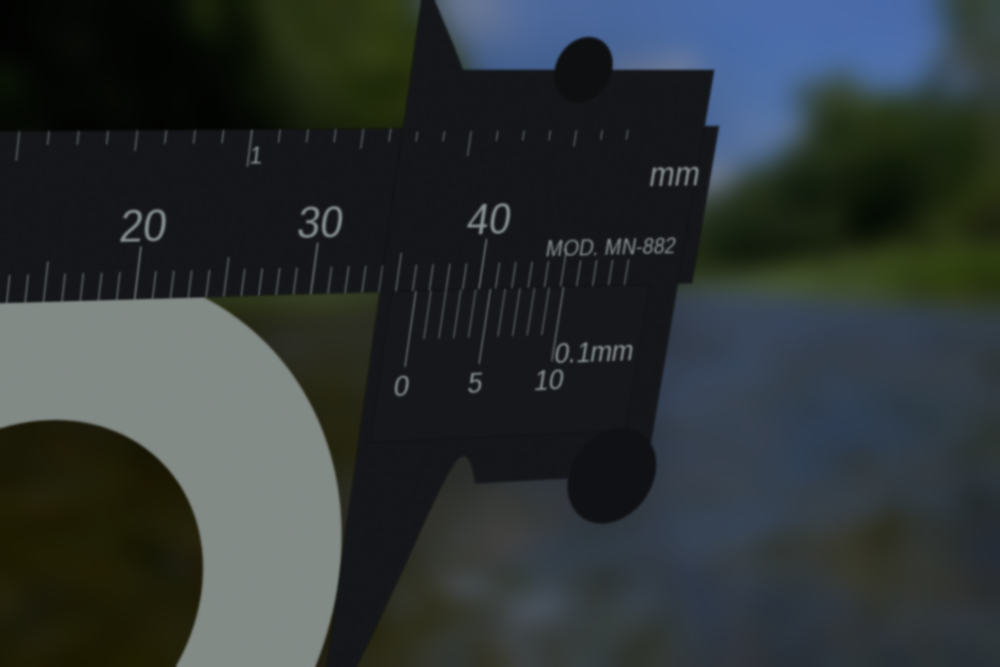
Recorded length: mm 36.2
